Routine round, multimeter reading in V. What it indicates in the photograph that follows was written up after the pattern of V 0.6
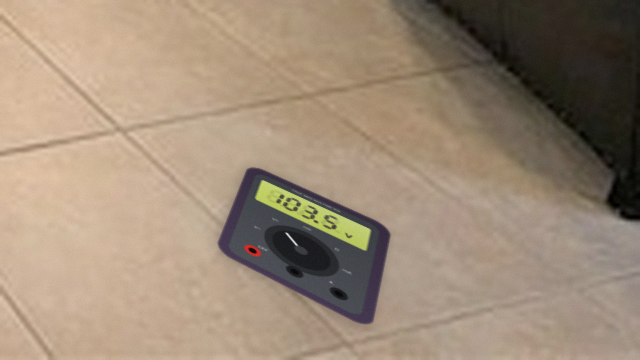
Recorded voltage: V 103.5
